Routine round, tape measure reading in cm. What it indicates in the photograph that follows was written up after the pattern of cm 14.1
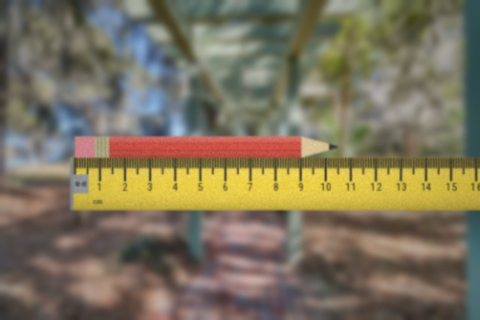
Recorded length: cm 10.5
